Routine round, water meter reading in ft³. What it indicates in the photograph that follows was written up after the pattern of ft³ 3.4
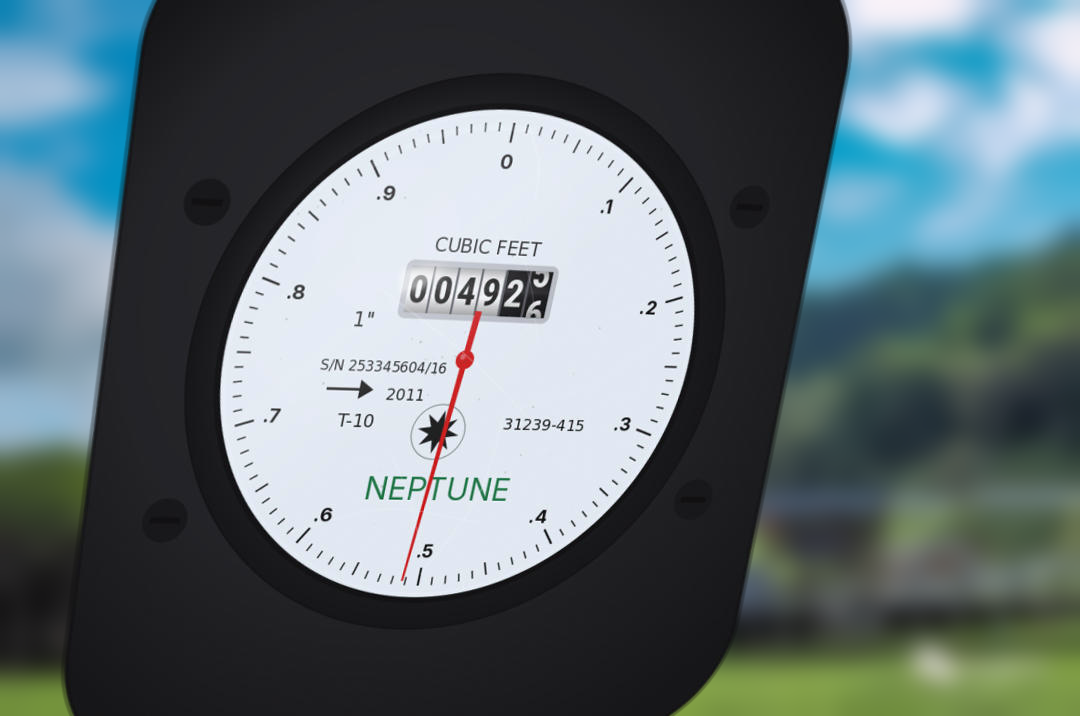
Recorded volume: ft³ 4925.51
